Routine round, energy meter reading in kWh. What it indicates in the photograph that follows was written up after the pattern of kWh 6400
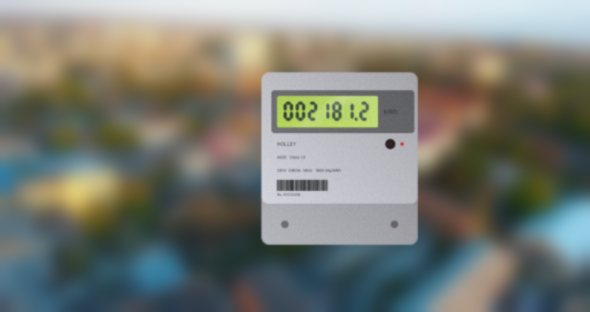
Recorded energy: kWh 2181.2
